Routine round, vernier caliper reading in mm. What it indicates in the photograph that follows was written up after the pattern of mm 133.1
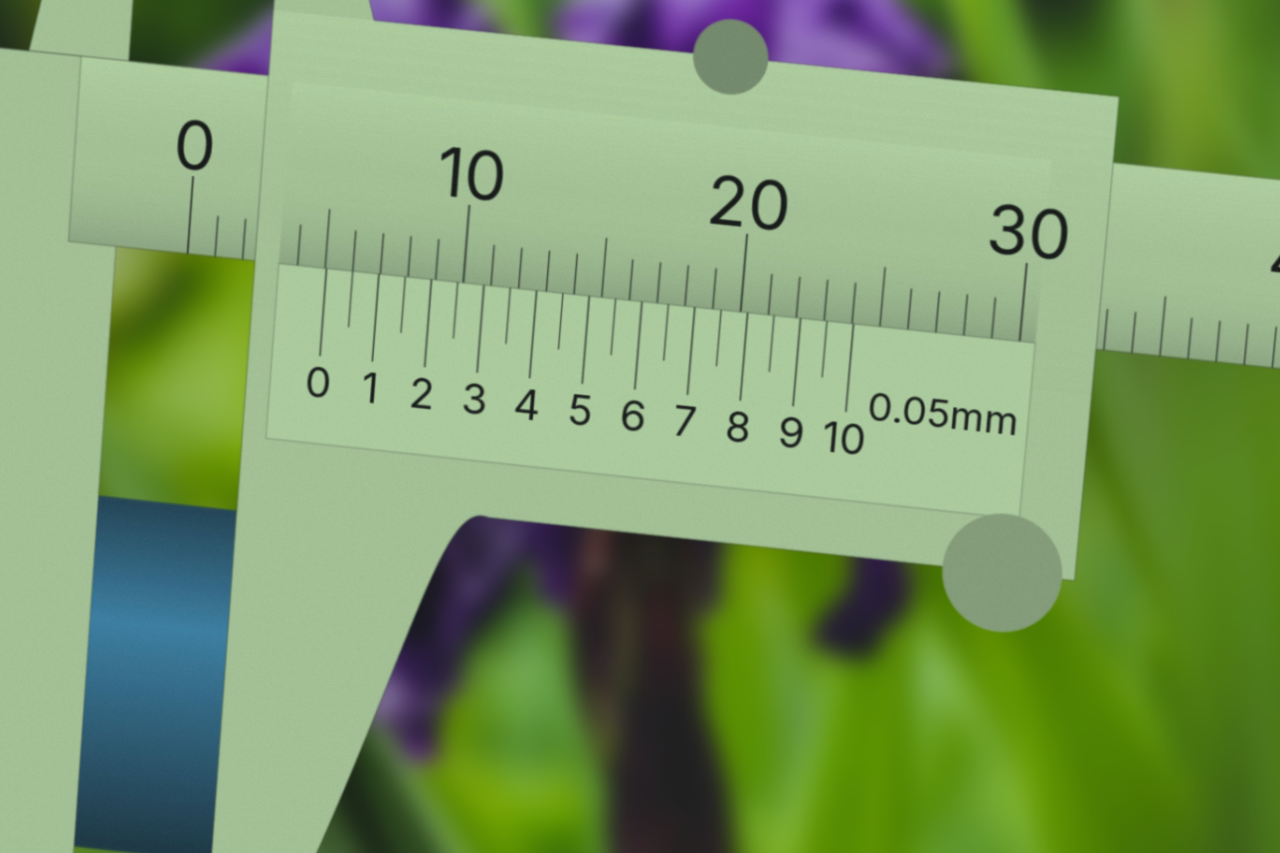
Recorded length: mm 5.05
